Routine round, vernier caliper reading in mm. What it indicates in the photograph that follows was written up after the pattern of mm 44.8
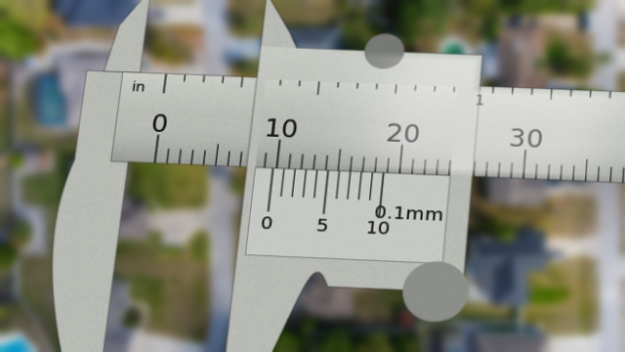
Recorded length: mm 9.7
